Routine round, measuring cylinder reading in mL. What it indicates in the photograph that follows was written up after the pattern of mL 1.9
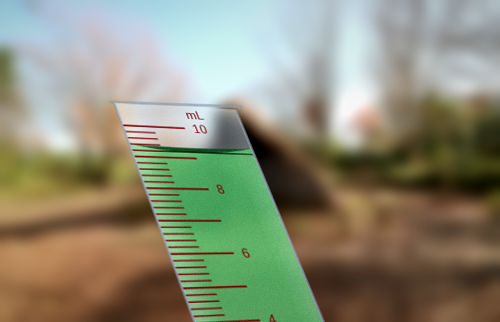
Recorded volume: mL 9.2
